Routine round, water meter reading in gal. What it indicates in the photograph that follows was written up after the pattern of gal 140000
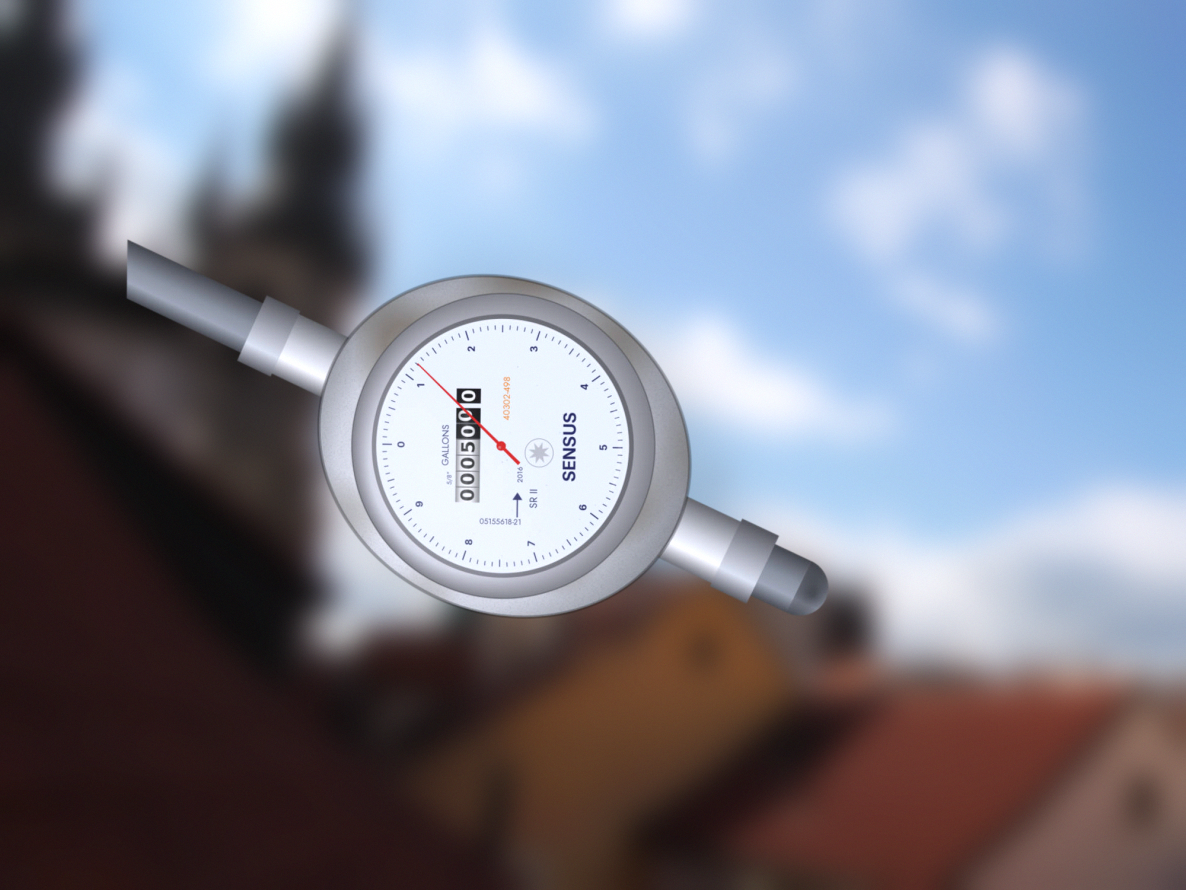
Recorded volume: gal 5001.2
